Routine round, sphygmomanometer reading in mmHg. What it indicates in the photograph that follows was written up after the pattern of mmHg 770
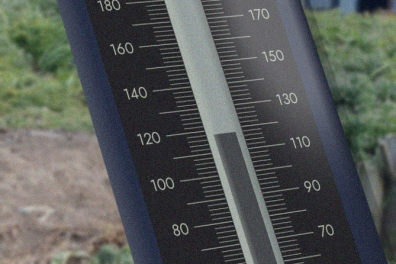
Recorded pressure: mmHg 118
